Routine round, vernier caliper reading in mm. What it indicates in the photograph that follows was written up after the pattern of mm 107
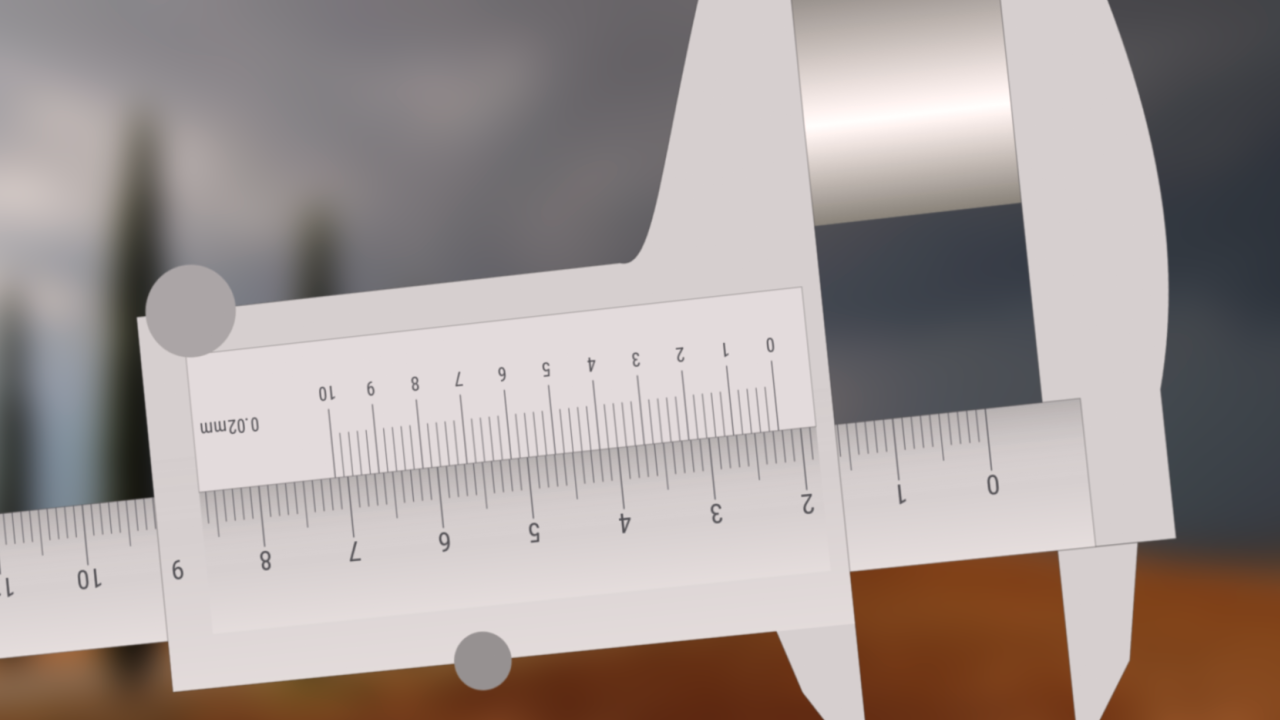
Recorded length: mm 22.4
